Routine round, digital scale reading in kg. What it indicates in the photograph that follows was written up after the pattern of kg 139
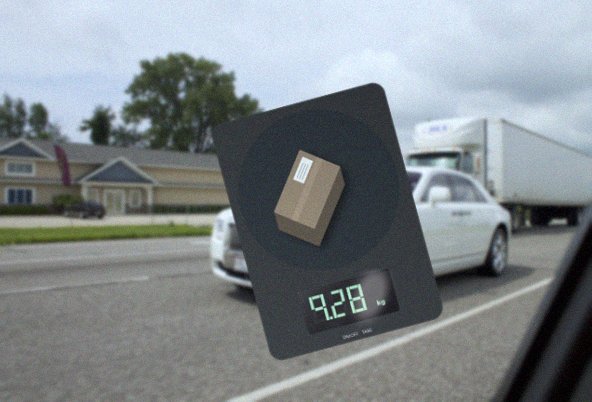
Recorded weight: kg 9.28
